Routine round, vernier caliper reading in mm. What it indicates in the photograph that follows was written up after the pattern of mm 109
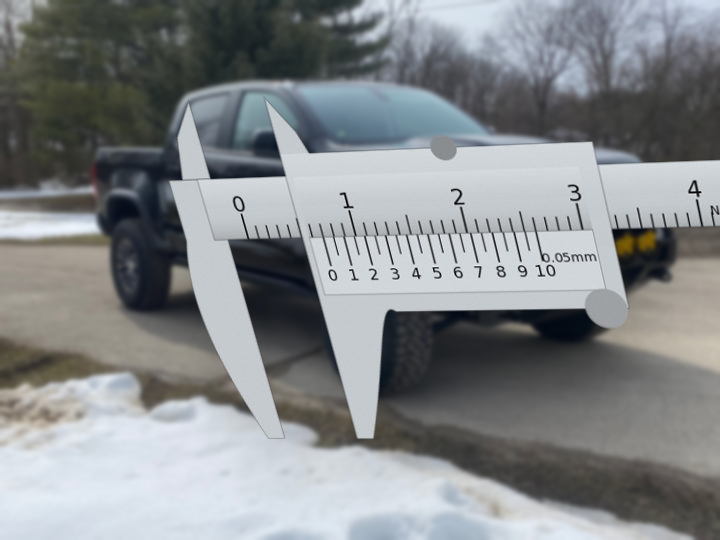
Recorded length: mm 7.0
